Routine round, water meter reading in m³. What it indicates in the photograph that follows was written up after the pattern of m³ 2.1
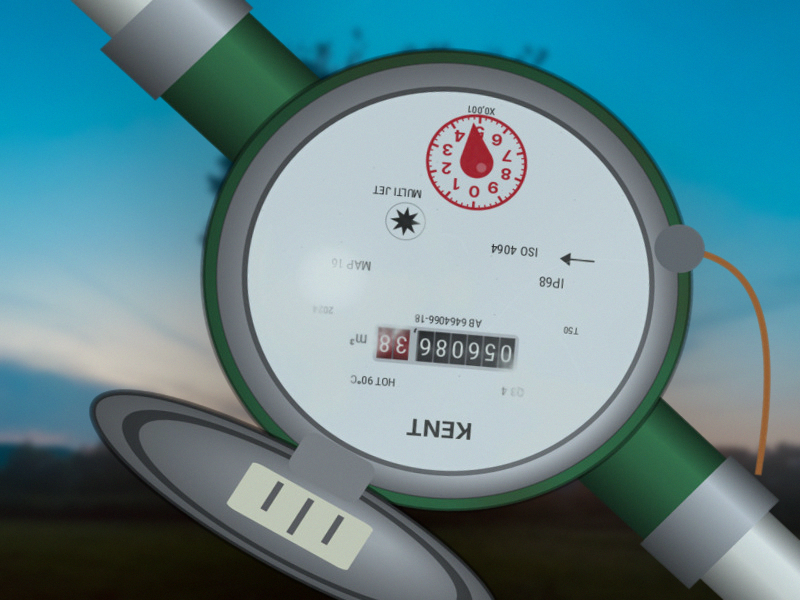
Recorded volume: m³ 56086.384
